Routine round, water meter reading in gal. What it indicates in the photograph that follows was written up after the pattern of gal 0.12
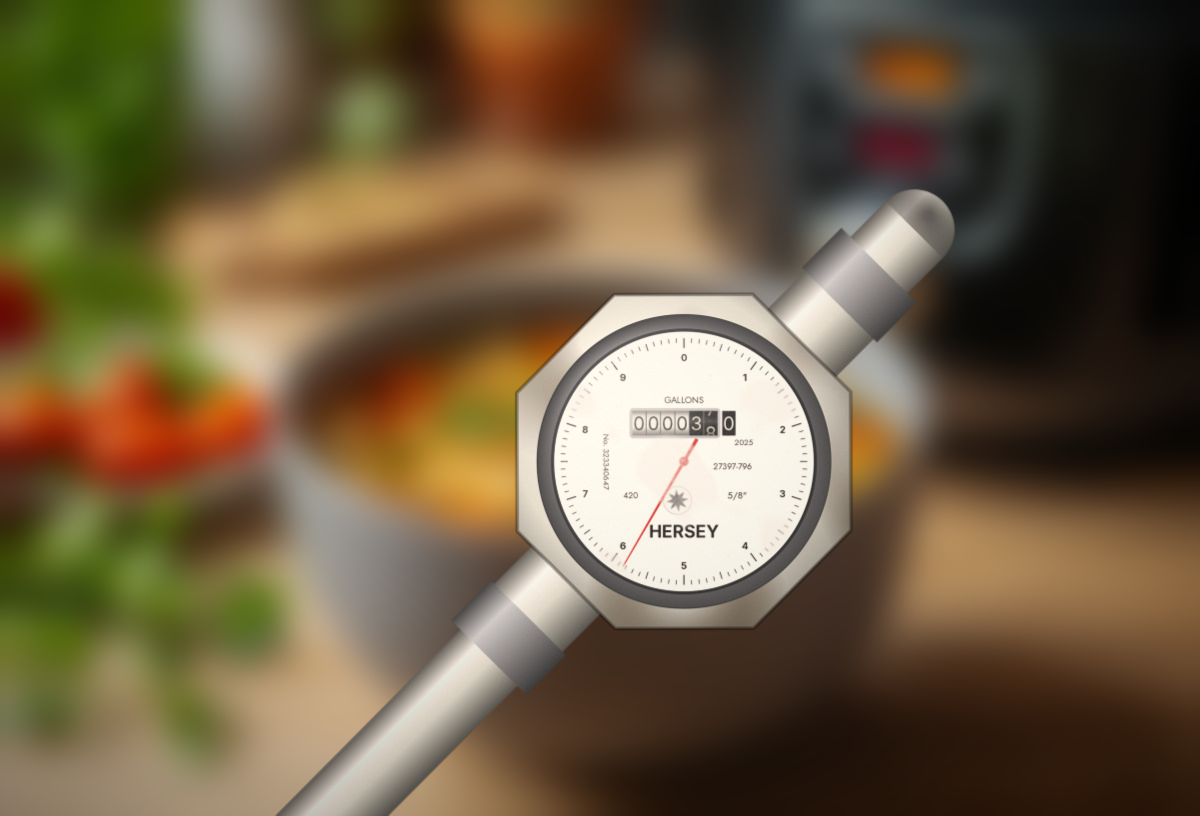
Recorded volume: gal 375.8
